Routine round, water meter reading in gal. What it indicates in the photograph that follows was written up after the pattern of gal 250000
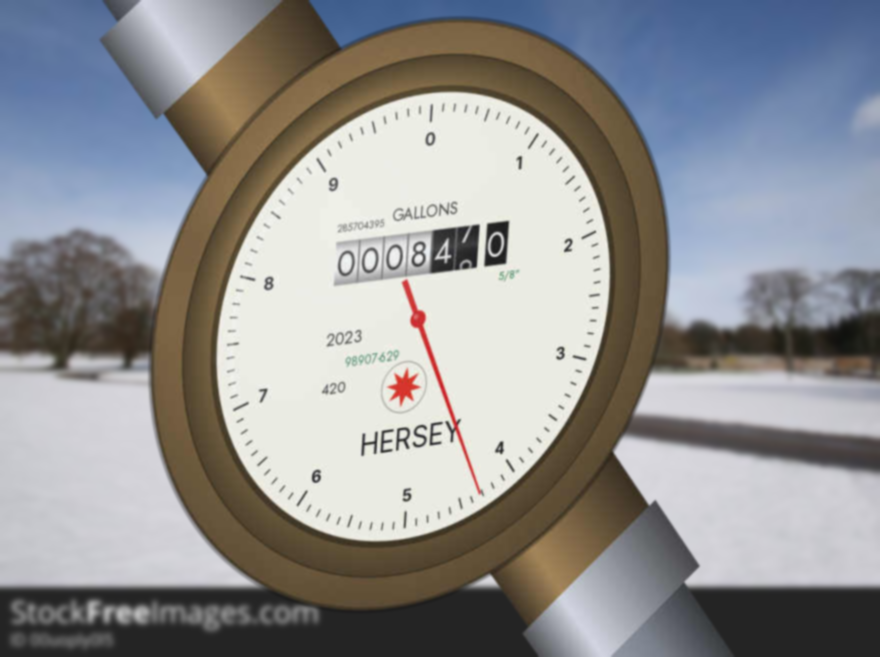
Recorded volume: gal 8474.3
